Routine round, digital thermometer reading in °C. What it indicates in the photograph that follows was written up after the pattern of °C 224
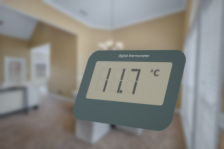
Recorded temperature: °C 11.7
